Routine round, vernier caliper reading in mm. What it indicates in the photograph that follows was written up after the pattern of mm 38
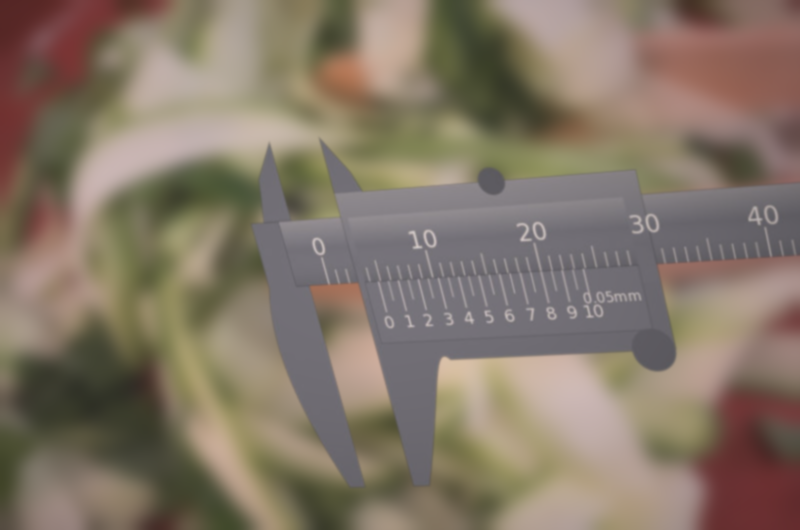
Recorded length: mm 4.8
